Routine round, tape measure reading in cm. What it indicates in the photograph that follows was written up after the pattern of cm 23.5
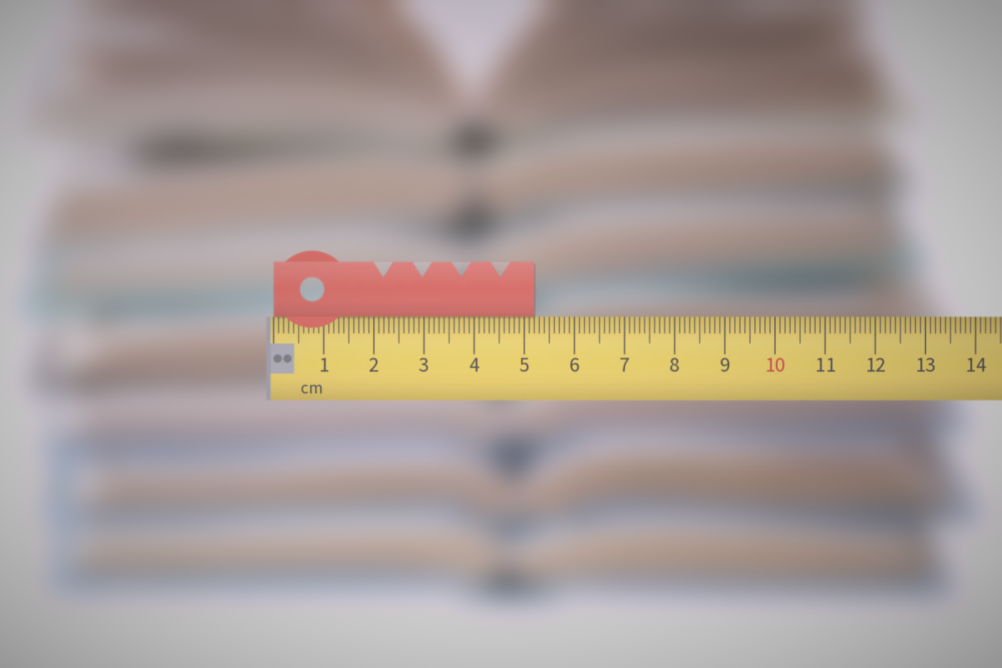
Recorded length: cm 5.2
